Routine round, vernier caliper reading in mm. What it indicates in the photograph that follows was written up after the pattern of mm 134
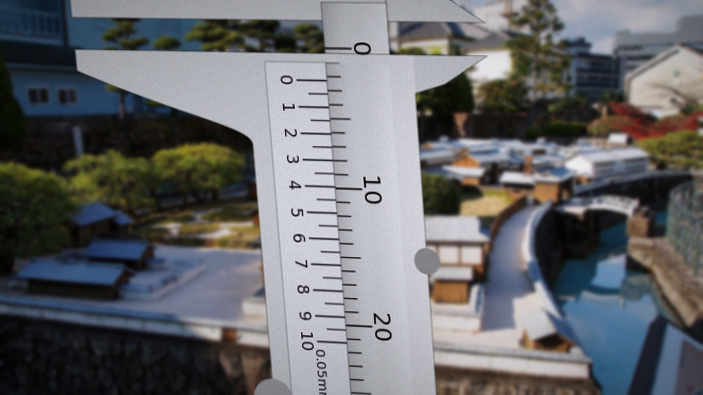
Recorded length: mm 2.3
